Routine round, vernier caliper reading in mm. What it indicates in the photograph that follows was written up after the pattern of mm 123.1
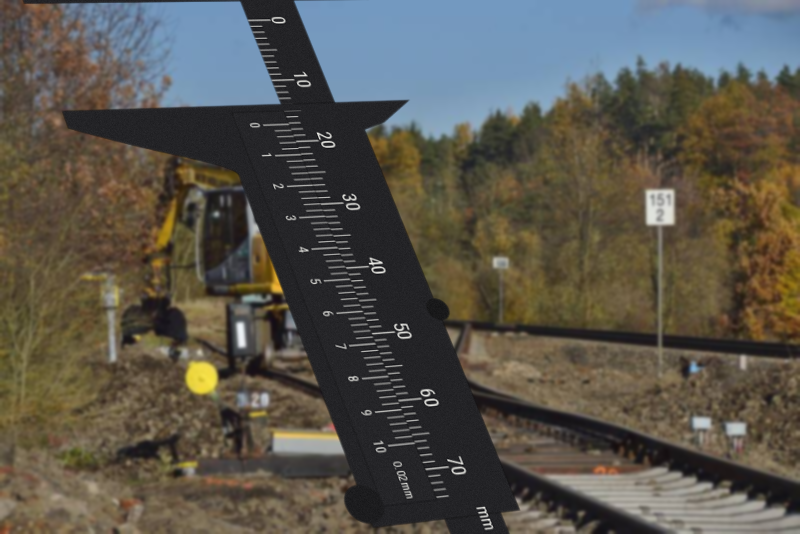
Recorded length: mm 17.2
